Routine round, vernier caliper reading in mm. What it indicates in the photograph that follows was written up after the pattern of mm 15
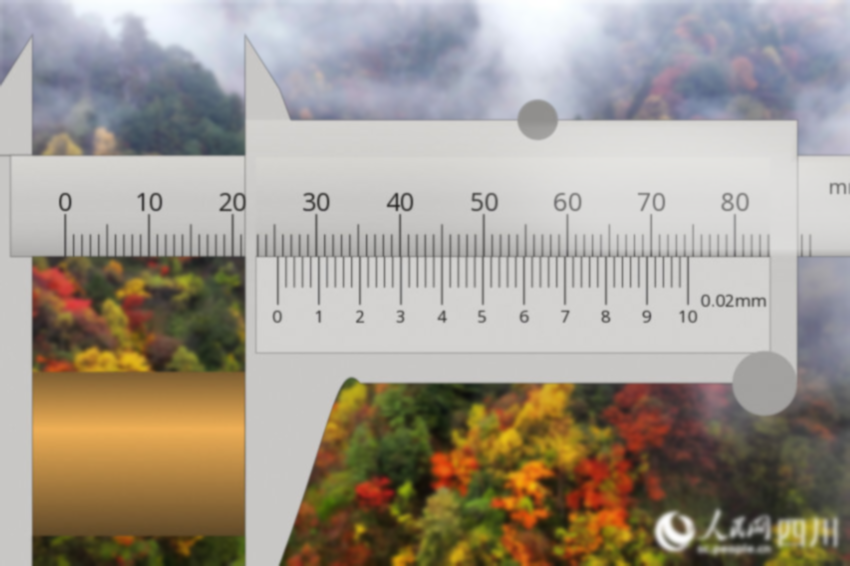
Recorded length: mm 25.4
